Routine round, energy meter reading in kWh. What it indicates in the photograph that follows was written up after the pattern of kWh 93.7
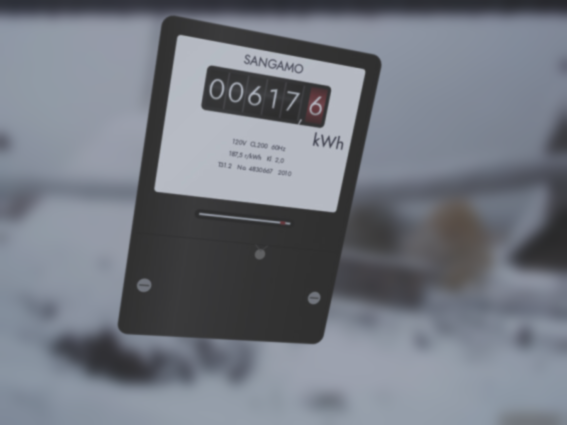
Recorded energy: kWh 617.6
